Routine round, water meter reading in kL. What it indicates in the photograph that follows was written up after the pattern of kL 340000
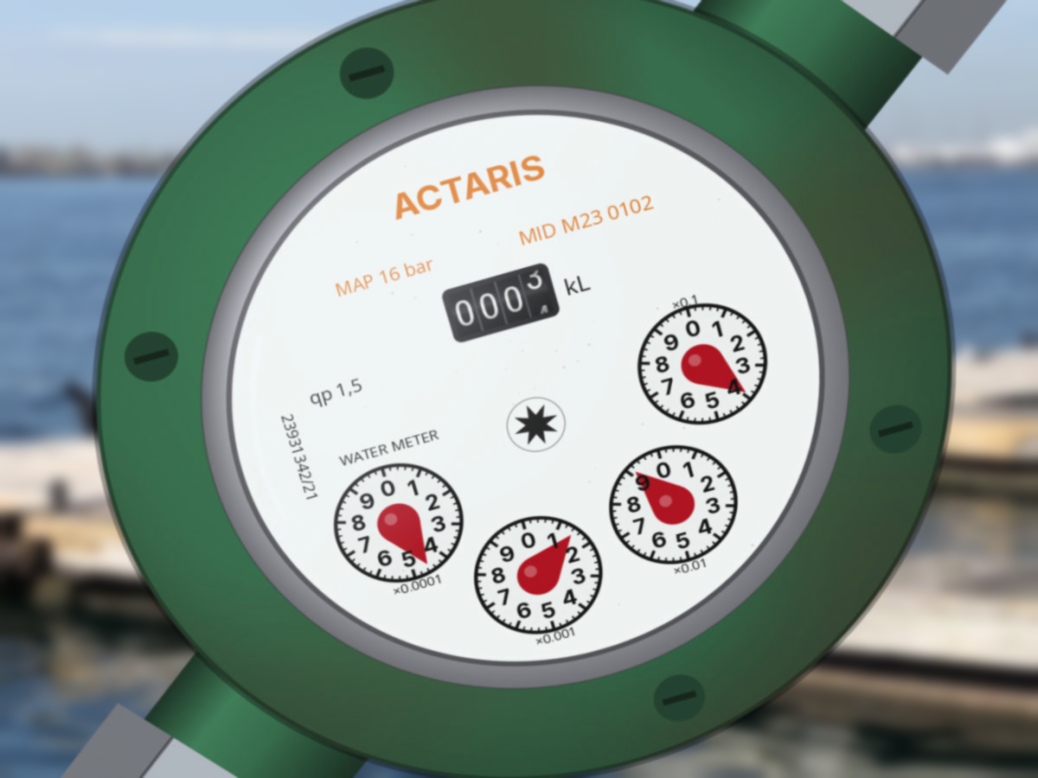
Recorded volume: kL 3.3914
